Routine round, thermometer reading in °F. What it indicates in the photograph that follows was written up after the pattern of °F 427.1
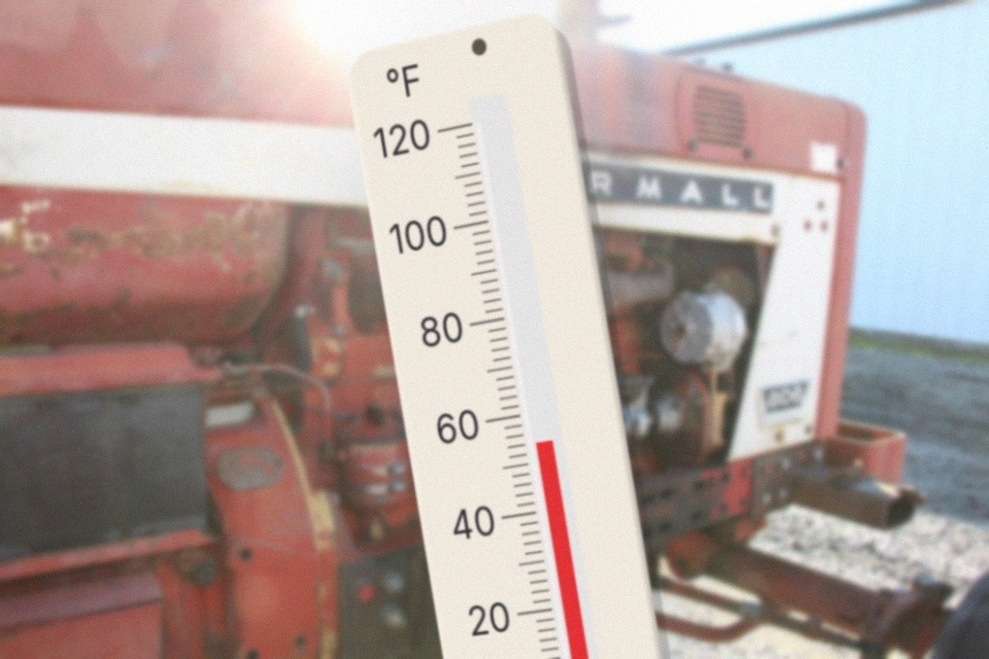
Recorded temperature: °F 54
